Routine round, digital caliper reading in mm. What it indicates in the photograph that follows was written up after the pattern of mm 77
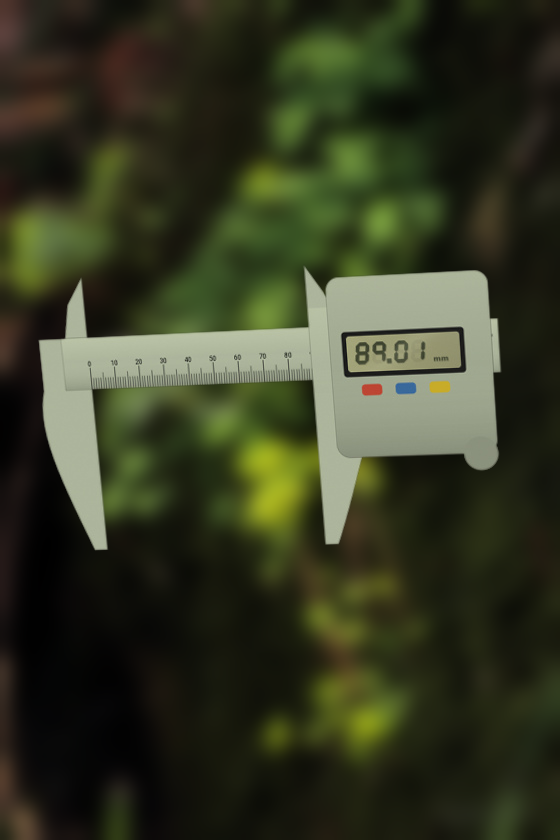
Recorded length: mm 89.01
